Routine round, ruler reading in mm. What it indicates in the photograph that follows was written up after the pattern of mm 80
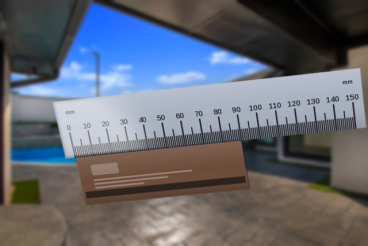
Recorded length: mm 90
